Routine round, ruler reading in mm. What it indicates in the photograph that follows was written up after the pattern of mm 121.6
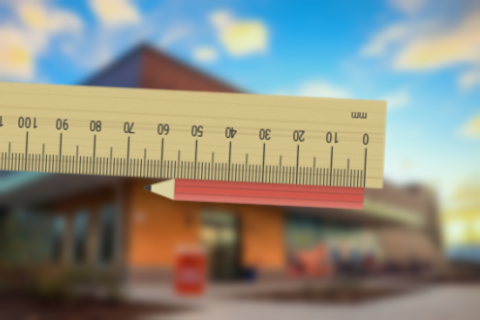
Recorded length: mm 65
